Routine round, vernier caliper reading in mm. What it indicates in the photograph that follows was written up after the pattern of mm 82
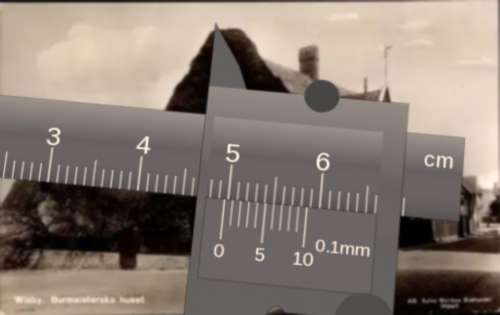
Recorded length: mm 49.6
